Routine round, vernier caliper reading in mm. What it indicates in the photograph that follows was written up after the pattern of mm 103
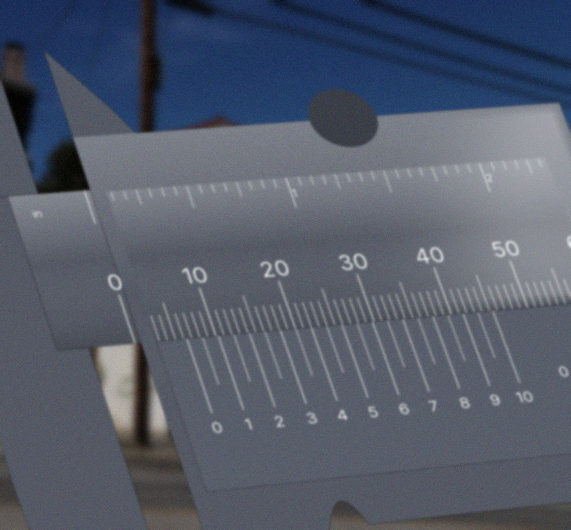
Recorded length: mm 6.4
